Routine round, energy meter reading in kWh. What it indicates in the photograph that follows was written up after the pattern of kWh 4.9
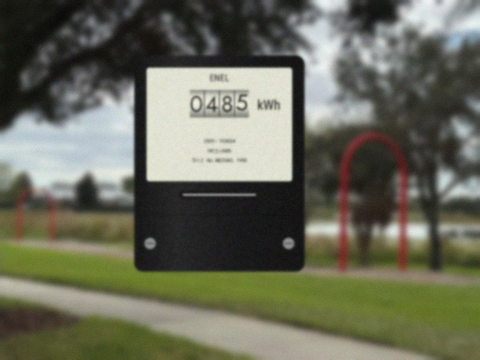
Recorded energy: kWh 485
